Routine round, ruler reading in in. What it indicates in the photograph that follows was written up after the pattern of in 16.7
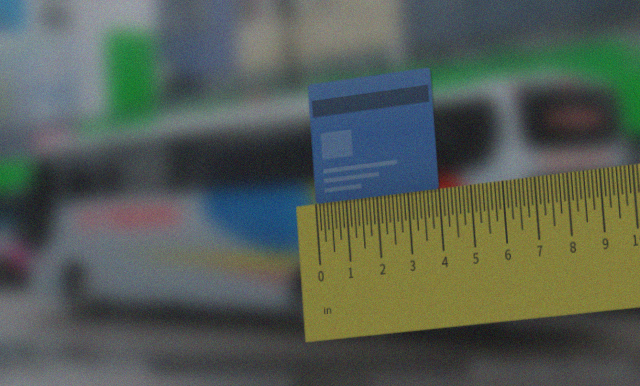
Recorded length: in 4
